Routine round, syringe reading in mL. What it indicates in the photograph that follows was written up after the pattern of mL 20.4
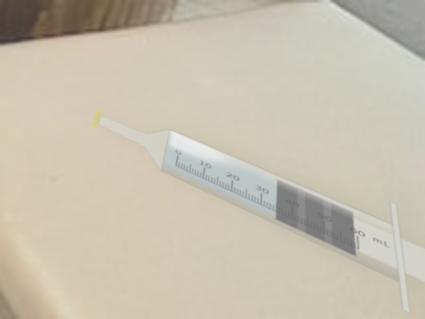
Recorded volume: mL 35
